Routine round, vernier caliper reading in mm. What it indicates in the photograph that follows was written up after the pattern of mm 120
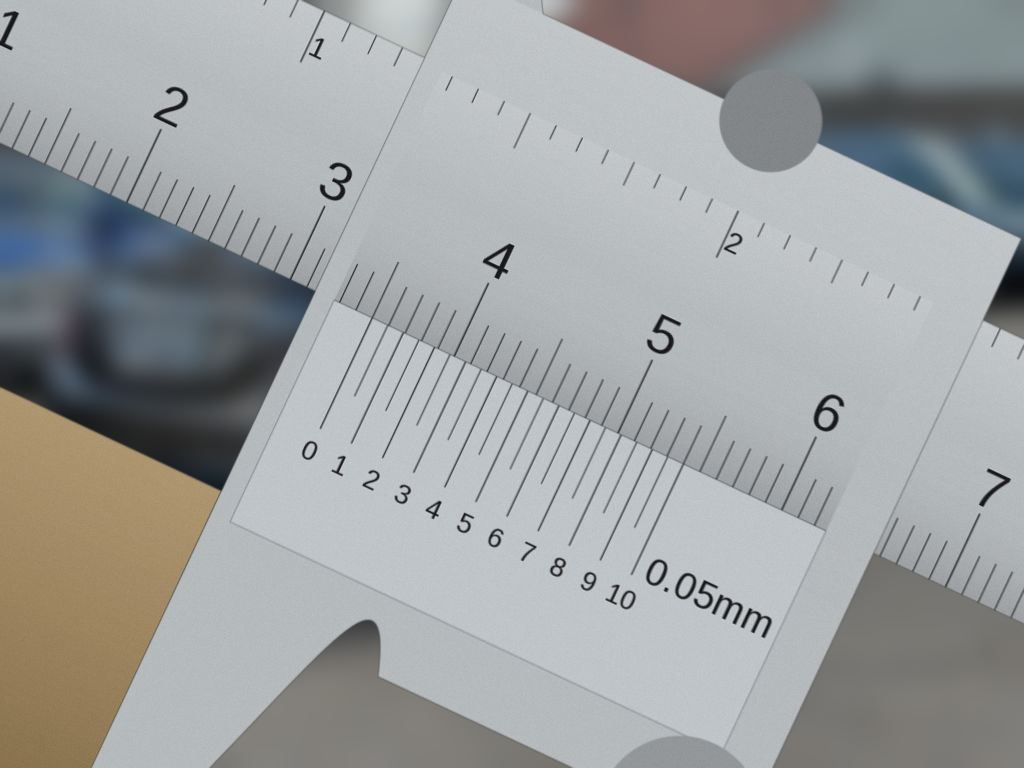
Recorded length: mm 35.0
